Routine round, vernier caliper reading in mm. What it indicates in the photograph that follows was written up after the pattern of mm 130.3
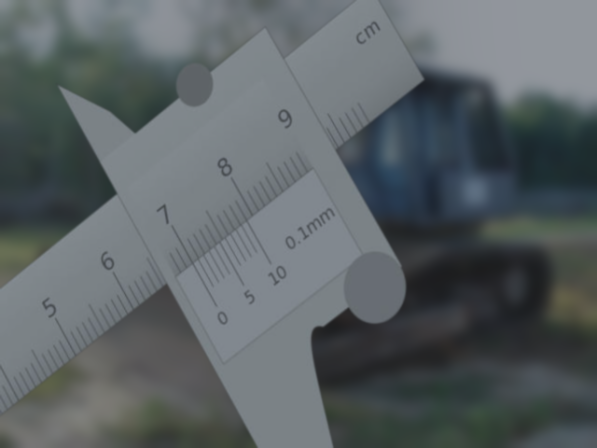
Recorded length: mm 70.0
